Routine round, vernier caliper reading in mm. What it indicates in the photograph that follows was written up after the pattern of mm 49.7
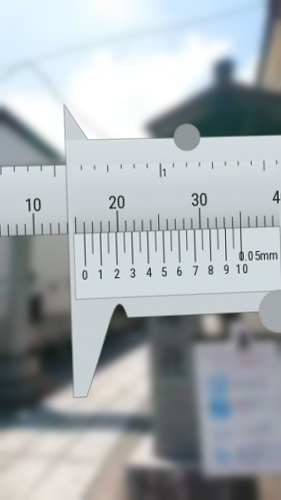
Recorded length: mm 16.0
